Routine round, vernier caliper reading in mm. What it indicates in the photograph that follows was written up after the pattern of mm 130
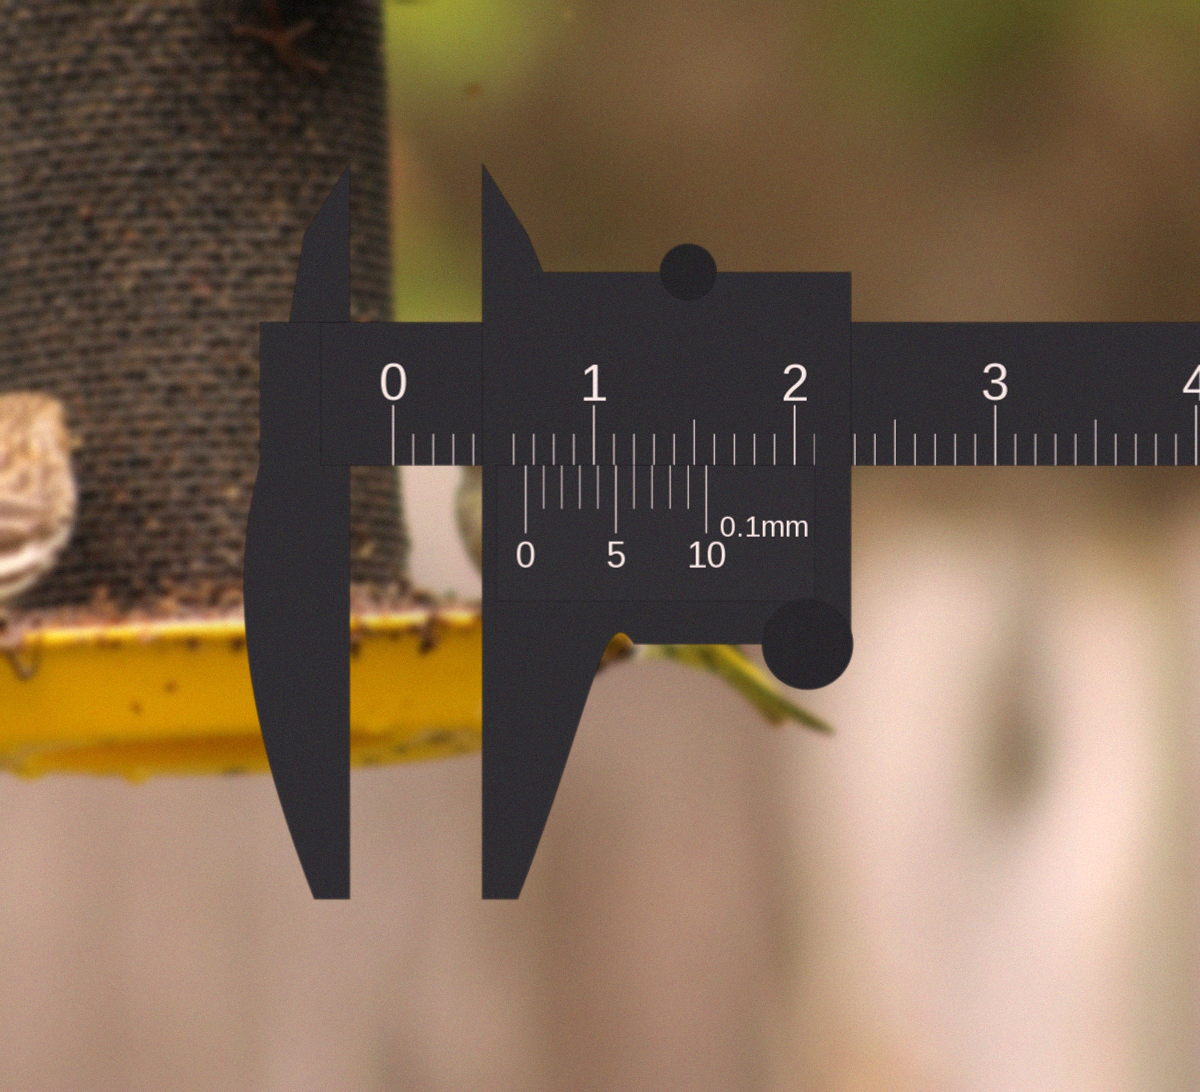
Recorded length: mm 6.6
